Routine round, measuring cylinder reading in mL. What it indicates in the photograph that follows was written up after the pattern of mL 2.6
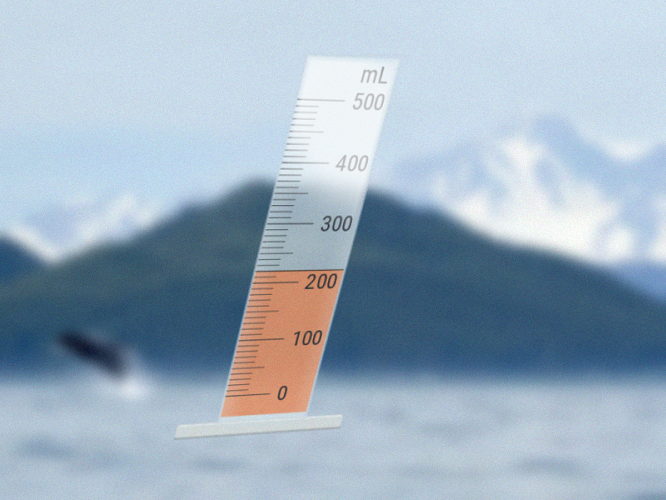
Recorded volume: mL 220
